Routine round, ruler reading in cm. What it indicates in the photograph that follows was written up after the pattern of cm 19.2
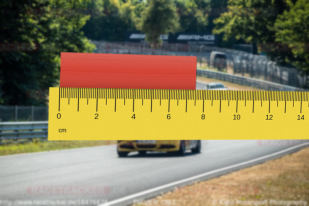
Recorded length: cm 7.5
